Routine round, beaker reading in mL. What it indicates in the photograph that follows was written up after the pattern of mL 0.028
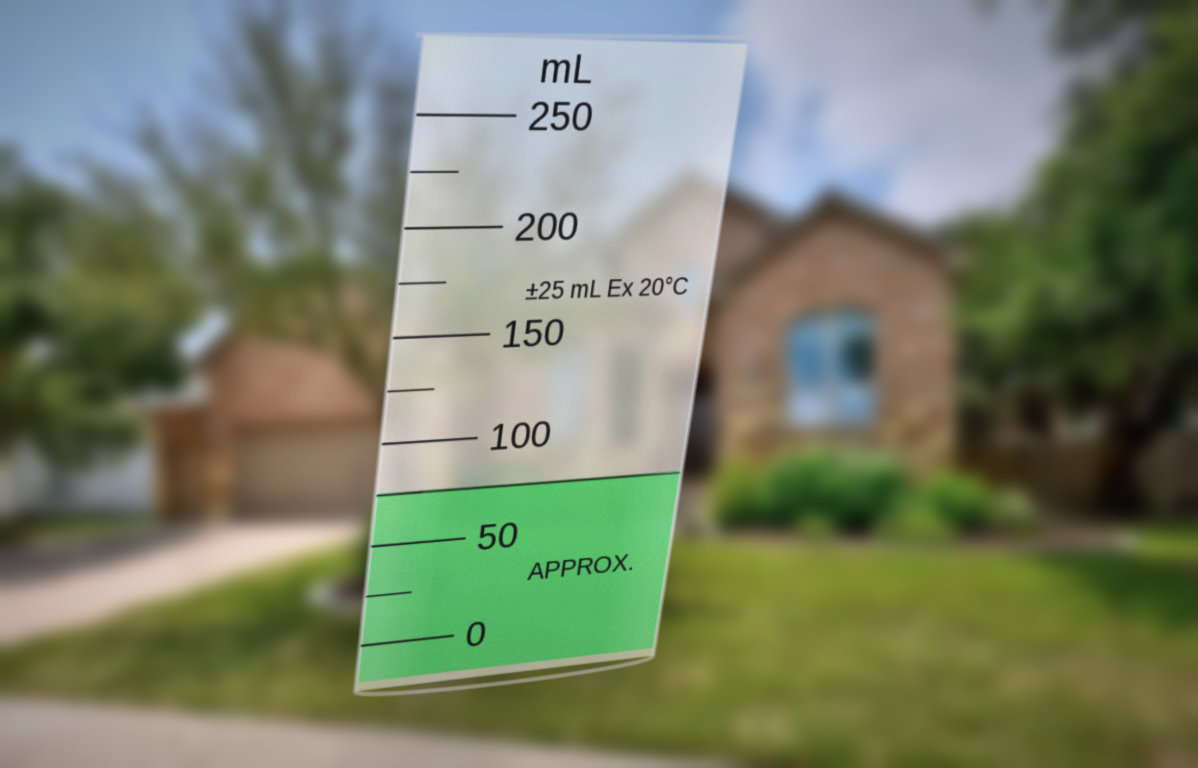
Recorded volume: mL 75
